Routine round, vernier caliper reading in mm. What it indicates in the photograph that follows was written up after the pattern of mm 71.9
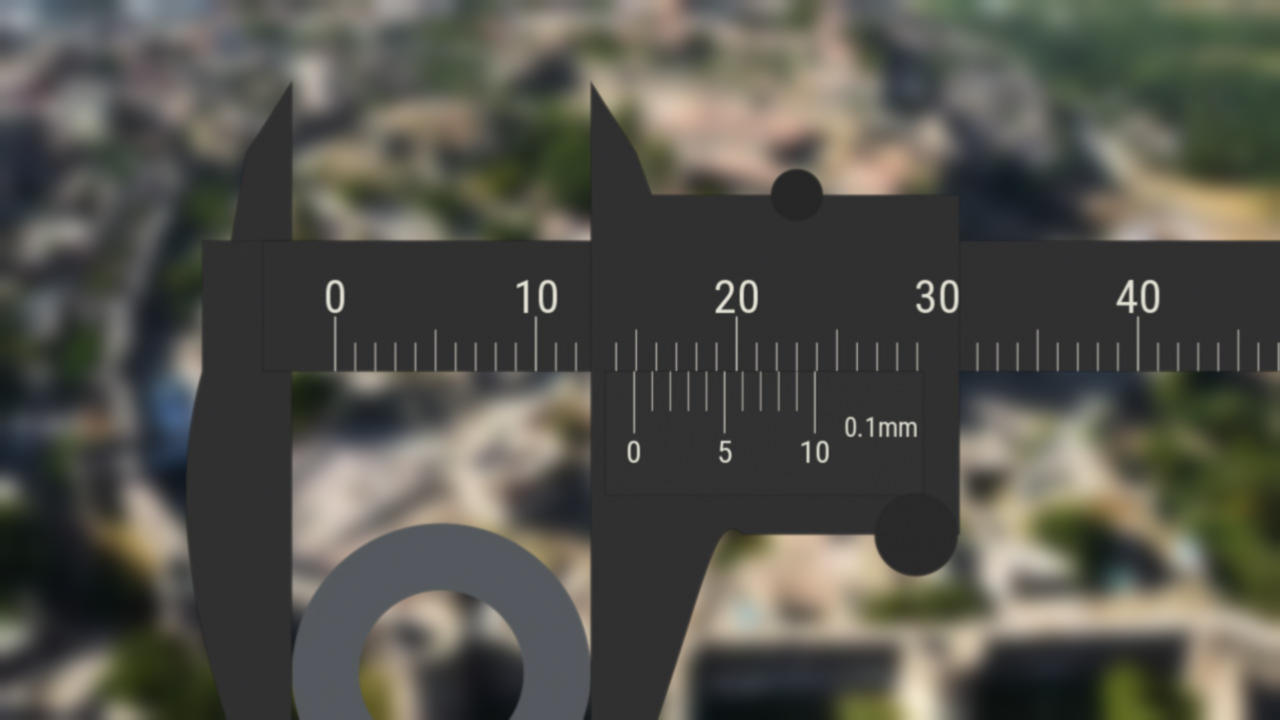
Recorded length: mm 14.9
